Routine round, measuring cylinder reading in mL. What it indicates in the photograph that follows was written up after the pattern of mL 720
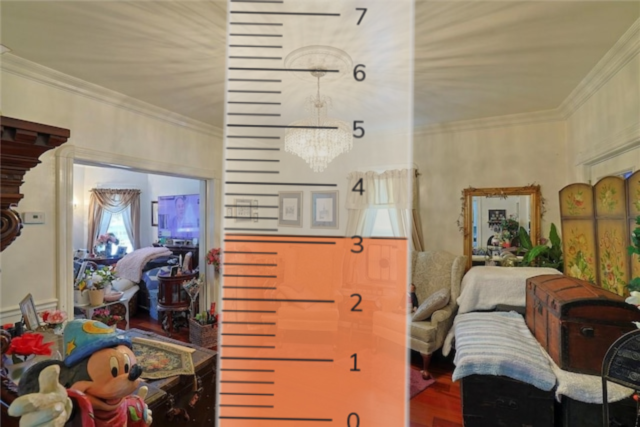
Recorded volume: mL 3.1
